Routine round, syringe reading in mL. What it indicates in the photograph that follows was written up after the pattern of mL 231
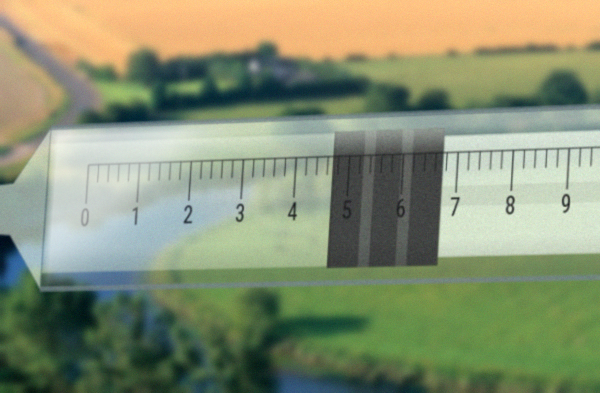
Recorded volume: mL 4.7
